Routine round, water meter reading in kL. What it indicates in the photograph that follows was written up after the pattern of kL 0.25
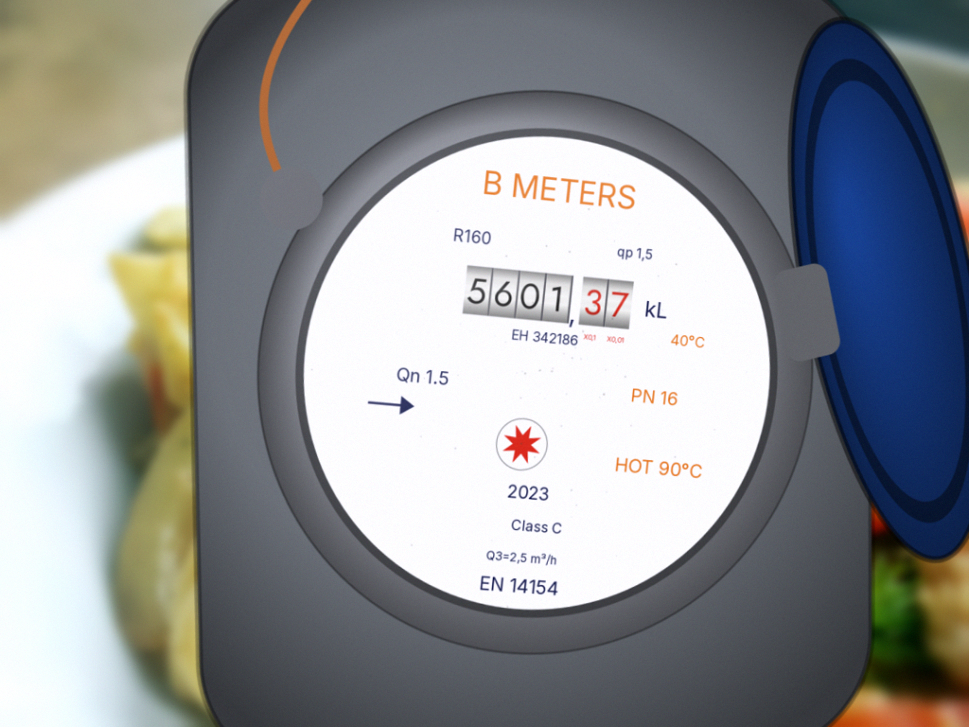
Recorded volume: kL 5601.37
